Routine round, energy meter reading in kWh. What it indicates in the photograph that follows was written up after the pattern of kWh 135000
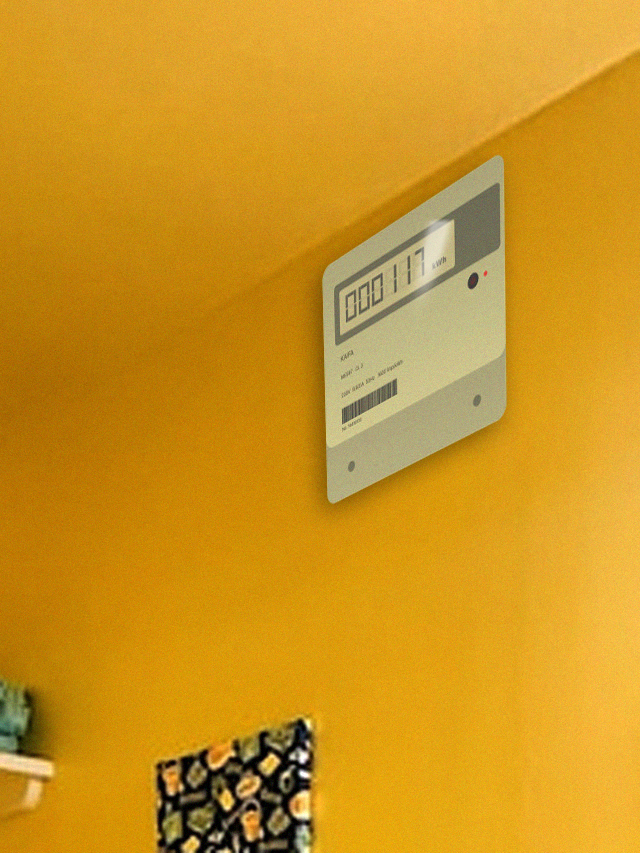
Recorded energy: kWh 117
